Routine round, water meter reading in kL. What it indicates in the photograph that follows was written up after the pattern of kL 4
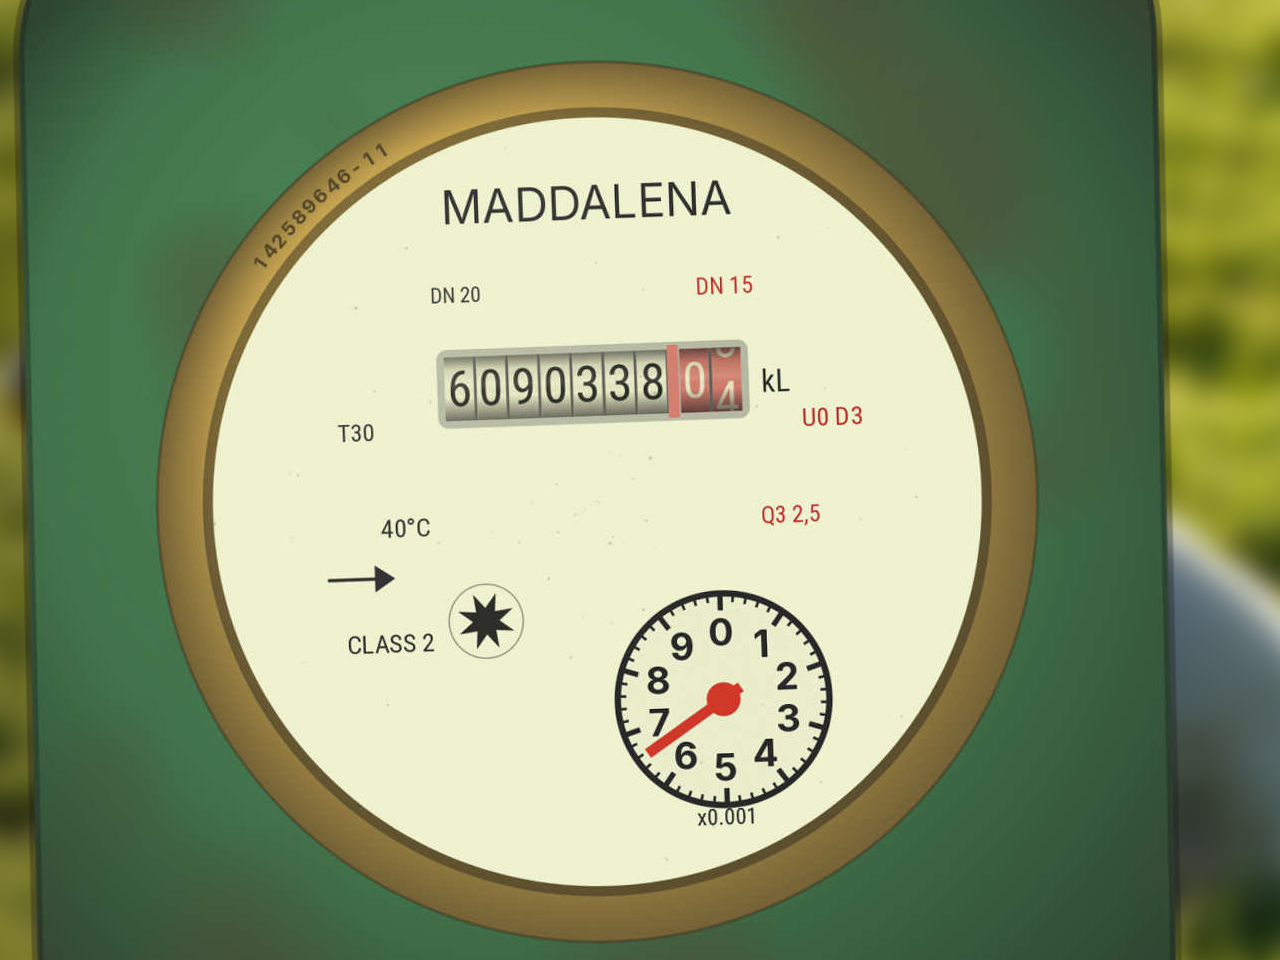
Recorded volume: kL 6090338.036
